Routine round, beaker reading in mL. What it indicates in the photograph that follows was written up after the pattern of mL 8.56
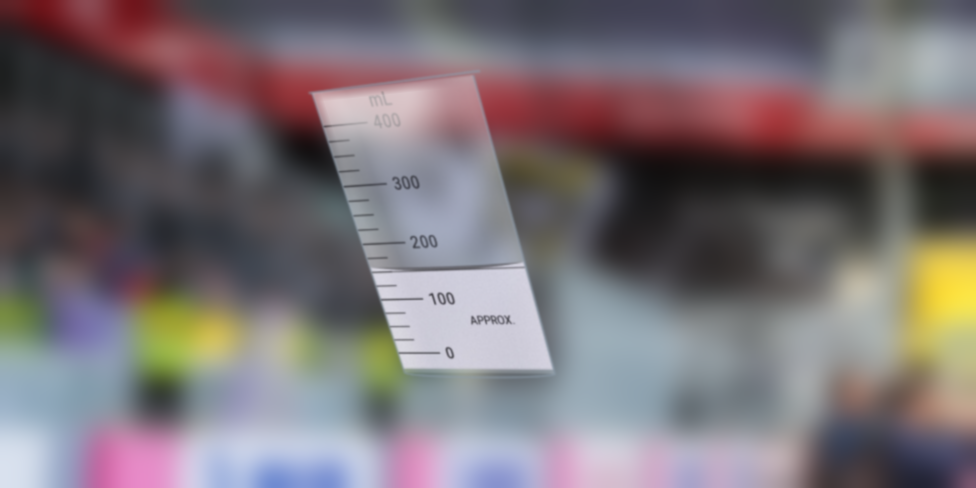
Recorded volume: mL 150
